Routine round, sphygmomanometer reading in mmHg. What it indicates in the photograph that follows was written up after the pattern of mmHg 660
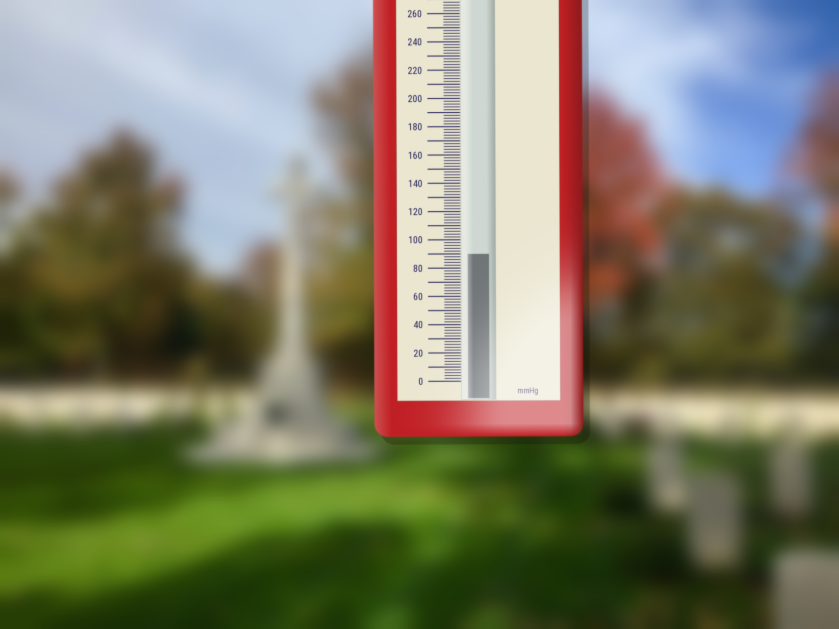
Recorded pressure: mmHg 90
